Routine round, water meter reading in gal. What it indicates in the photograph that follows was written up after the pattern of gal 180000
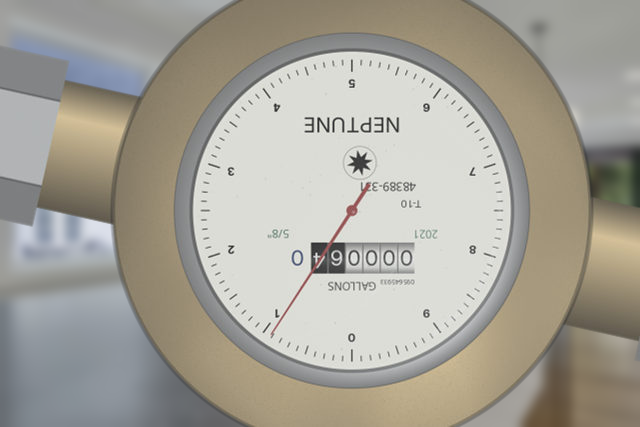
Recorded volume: gal 640.9
